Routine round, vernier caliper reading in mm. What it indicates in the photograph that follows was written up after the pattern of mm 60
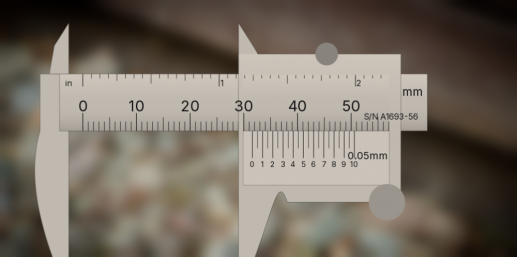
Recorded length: mm 31.6
